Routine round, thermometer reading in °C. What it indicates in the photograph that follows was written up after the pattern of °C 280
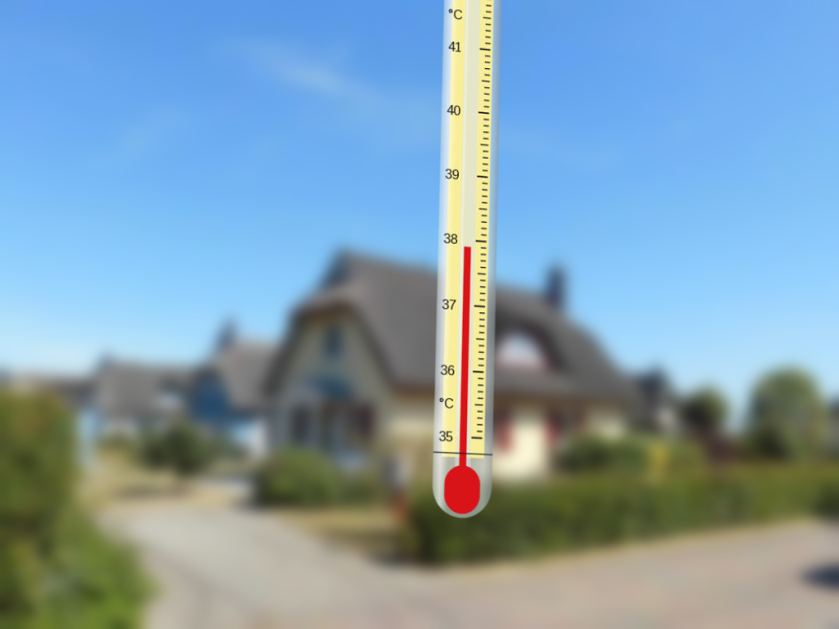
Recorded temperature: °C 37.9
